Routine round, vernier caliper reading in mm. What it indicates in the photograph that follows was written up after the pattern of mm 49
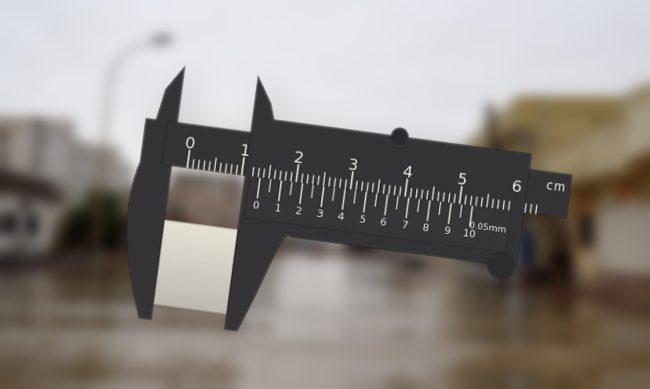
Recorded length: mm 13.4
